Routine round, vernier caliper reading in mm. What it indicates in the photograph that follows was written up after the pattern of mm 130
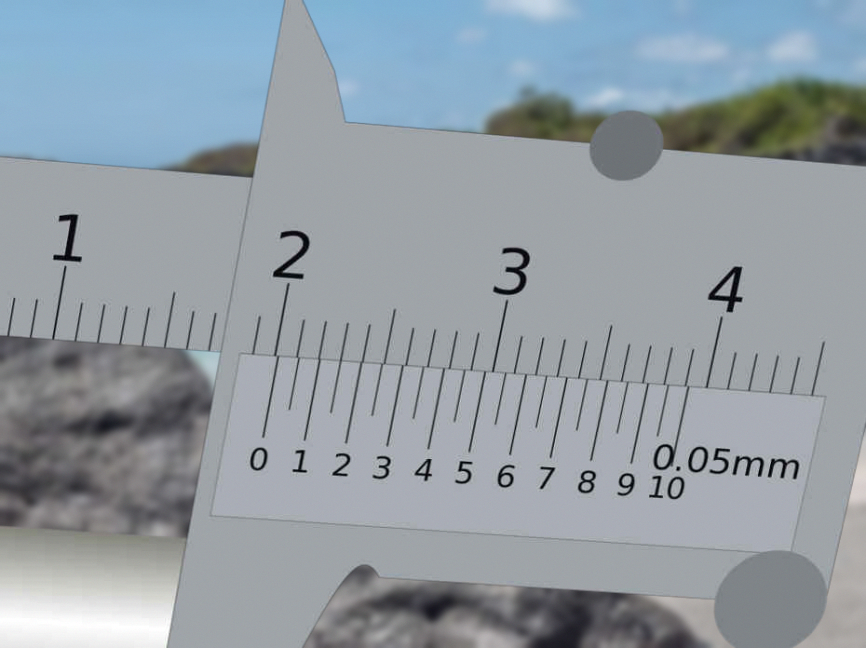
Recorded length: mm 20.15
